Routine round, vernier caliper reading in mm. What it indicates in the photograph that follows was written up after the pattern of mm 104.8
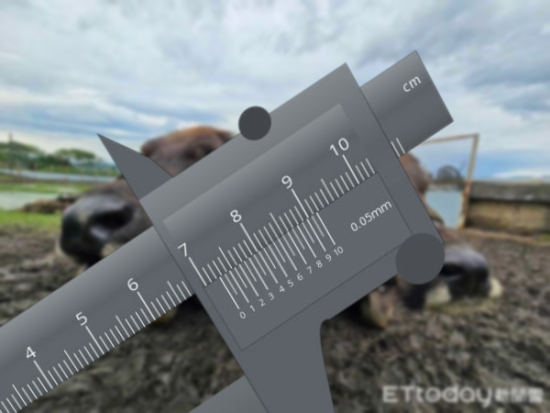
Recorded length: mm 72.6
